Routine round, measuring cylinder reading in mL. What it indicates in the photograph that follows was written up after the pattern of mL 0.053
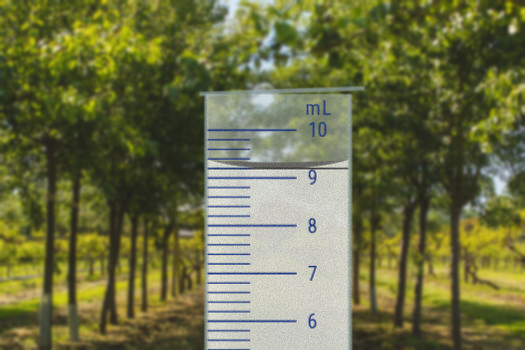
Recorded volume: mL 9.2
